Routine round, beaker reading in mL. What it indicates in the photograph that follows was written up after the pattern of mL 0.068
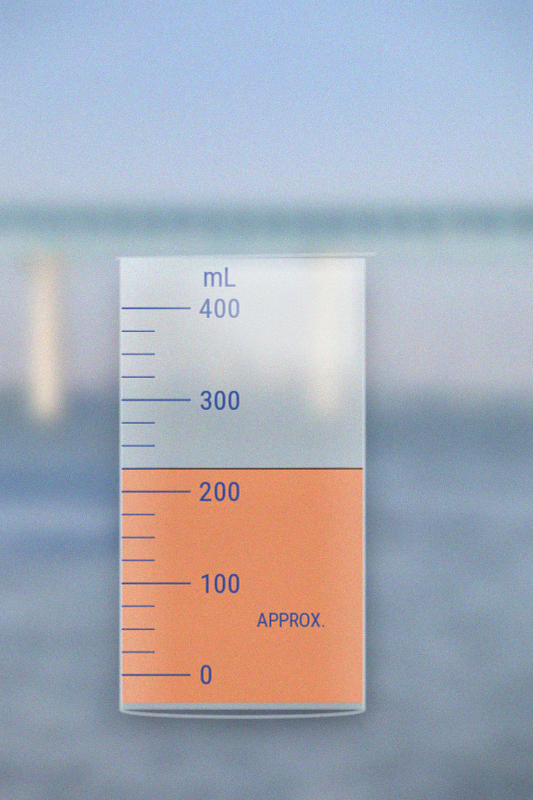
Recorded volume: mL 225
